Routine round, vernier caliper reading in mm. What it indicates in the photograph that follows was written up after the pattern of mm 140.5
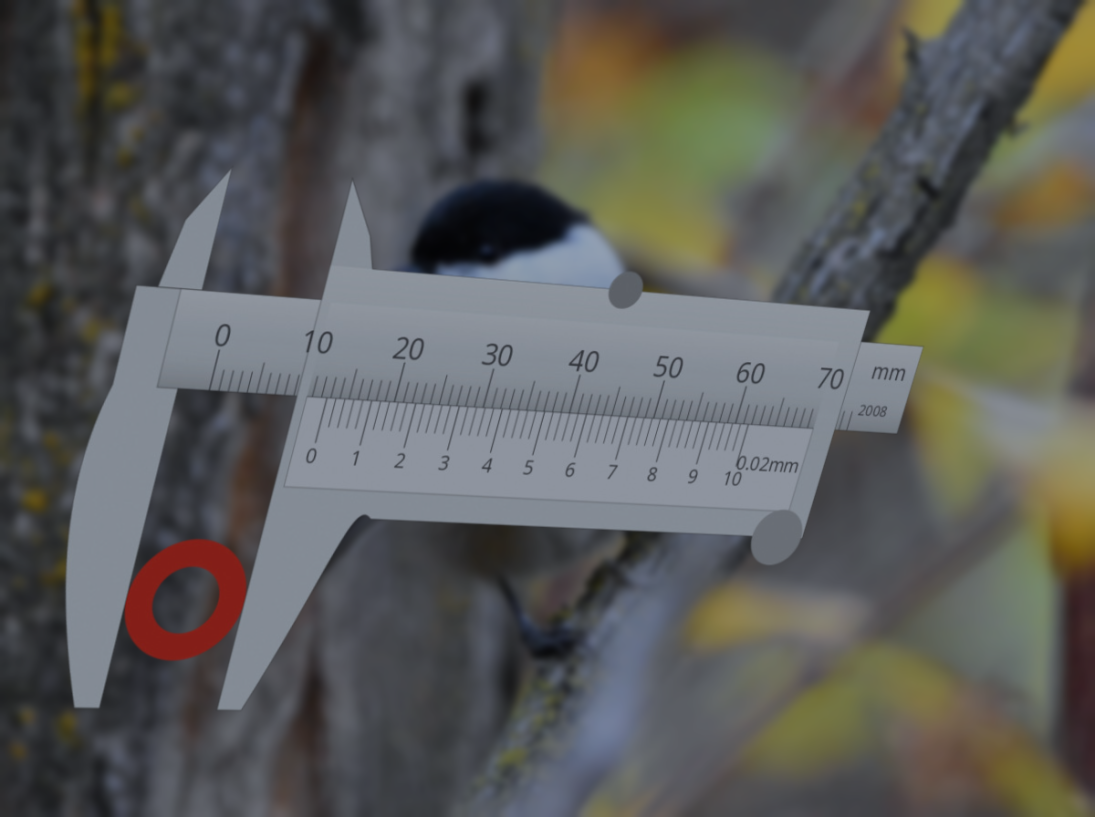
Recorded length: mm 12.6
